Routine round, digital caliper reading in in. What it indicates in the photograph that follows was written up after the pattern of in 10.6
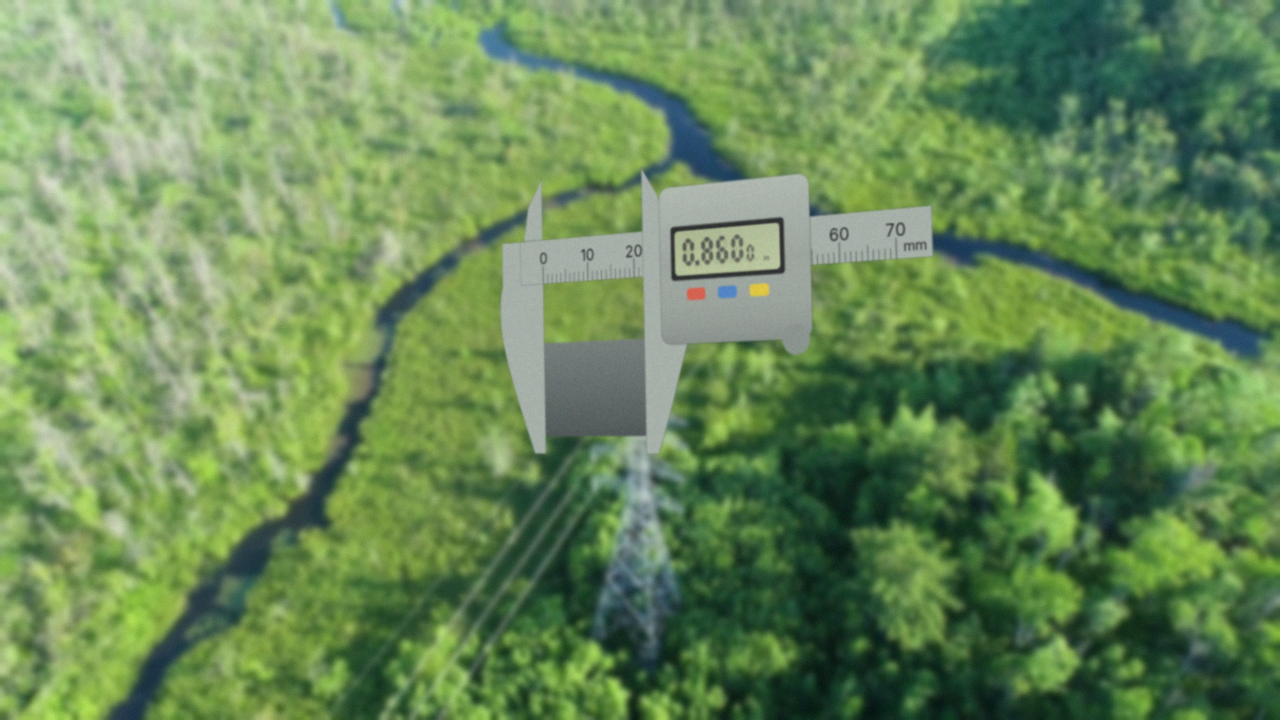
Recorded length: in 0.8600
